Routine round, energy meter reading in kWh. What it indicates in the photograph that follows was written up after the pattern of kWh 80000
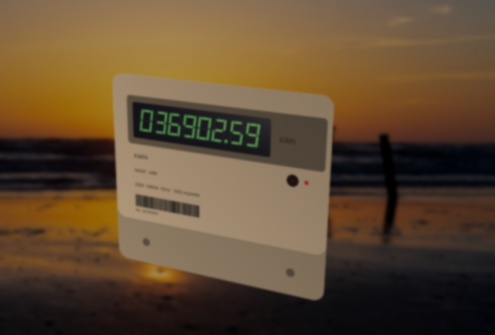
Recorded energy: kWh 36902.59
